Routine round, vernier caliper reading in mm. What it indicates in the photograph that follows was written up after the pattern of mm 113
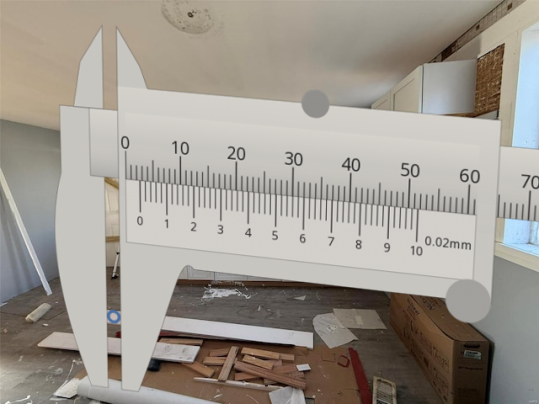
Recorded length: mm 2.6
